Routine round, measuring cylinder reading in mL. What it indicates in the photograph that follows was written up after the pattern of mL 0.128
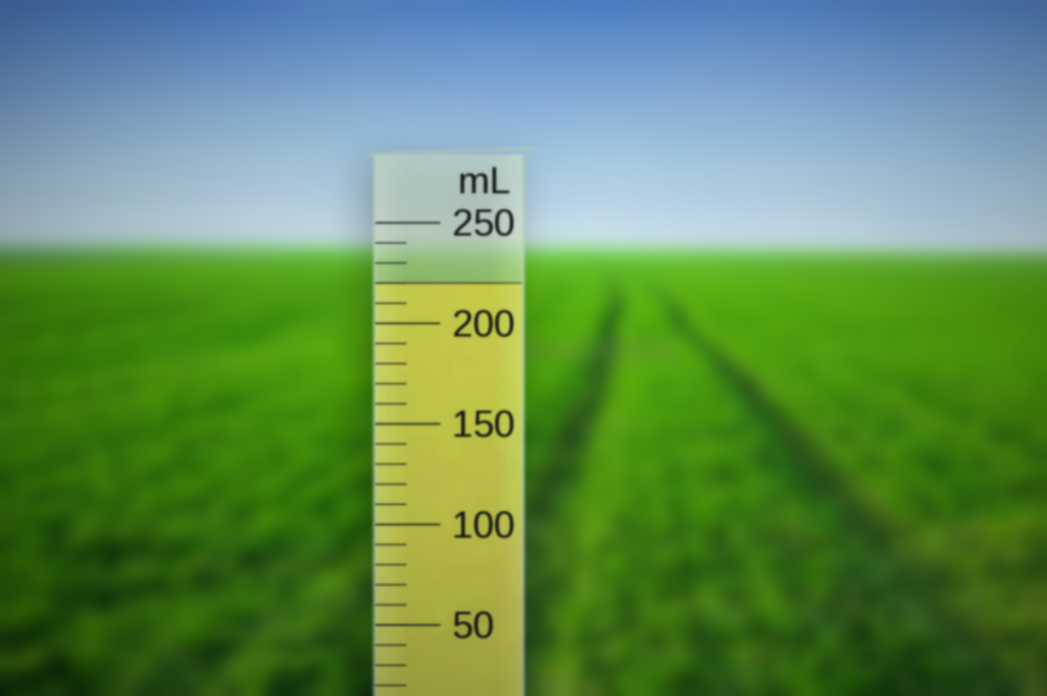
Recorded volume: mL 220
